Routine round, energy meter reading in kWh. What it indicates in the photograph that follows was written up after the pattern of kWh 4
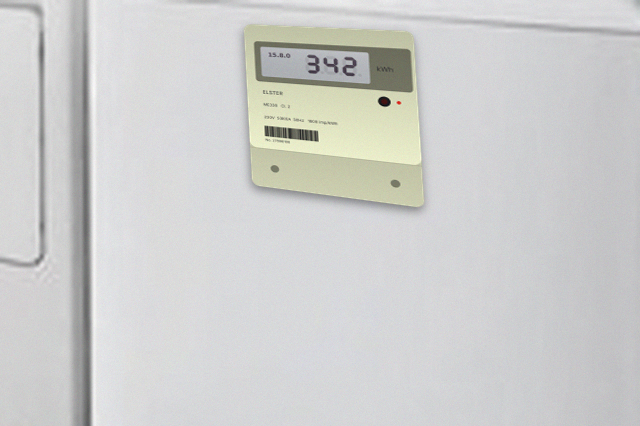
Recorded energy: kWh 342
